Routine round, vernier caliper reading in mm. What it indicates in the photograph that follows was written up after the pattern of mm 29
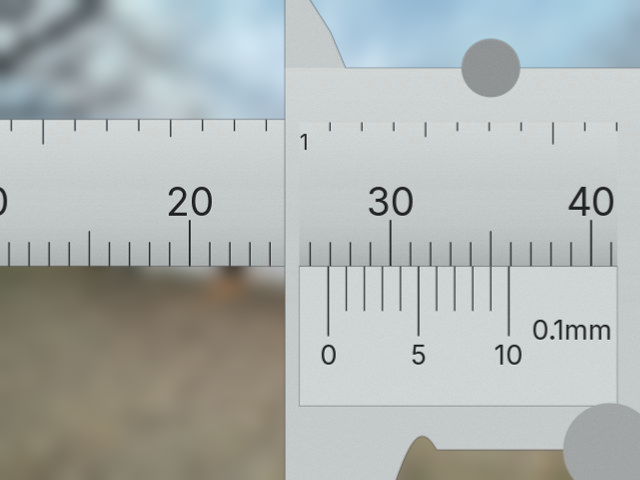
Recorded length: mm 26.9
